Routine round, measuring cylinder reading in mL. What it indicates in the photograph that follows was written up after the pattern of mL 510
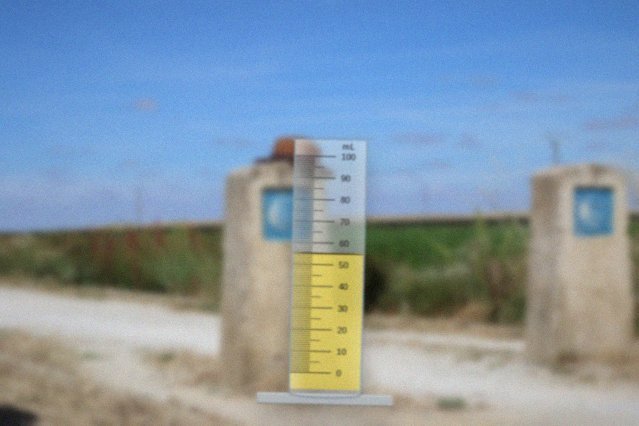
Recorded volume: mL 55
